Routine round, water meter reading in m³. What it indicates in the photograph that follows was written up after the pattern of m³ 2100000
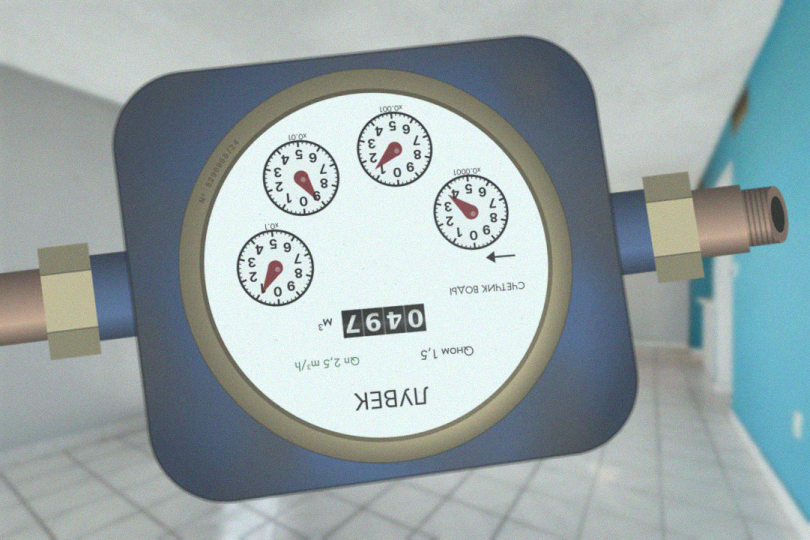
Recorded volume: m³ 497.0913
